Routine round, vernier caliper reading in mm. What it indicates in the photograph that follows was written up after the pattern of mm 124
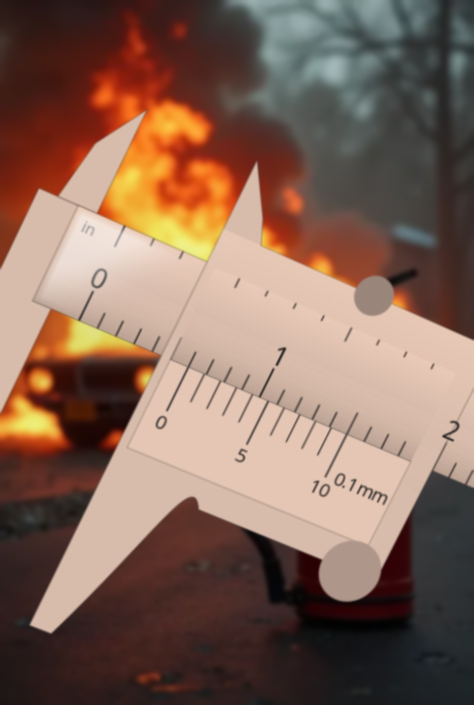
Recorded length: mm 6.0
